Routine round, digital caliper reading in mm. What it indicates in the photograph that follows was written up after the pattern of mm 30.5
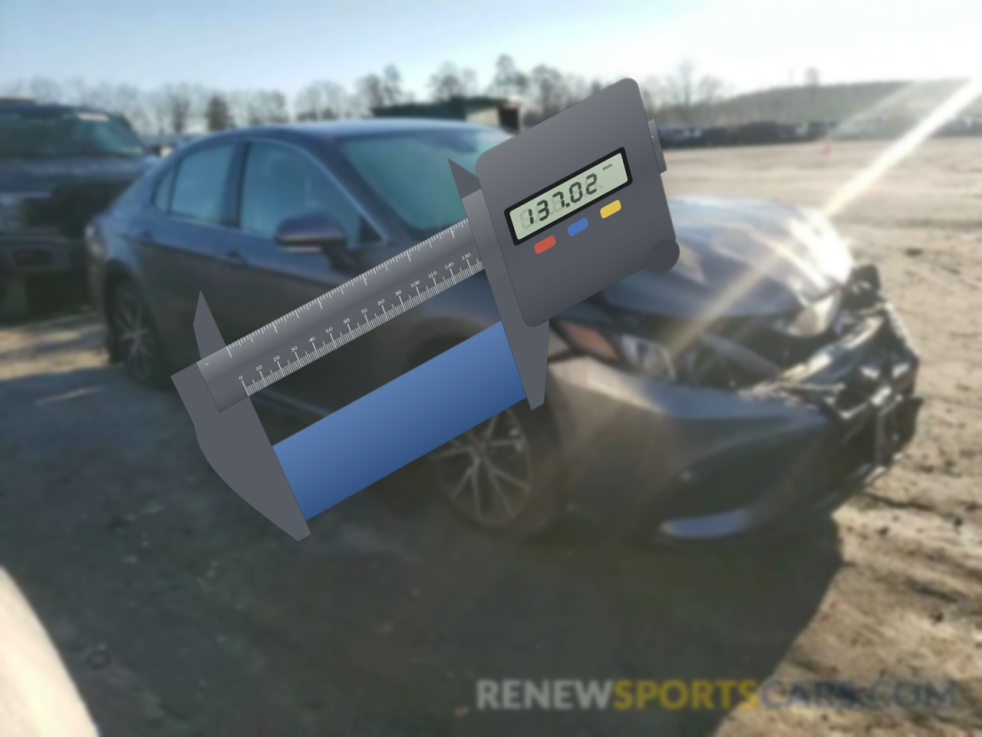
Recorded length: mm 137.02
